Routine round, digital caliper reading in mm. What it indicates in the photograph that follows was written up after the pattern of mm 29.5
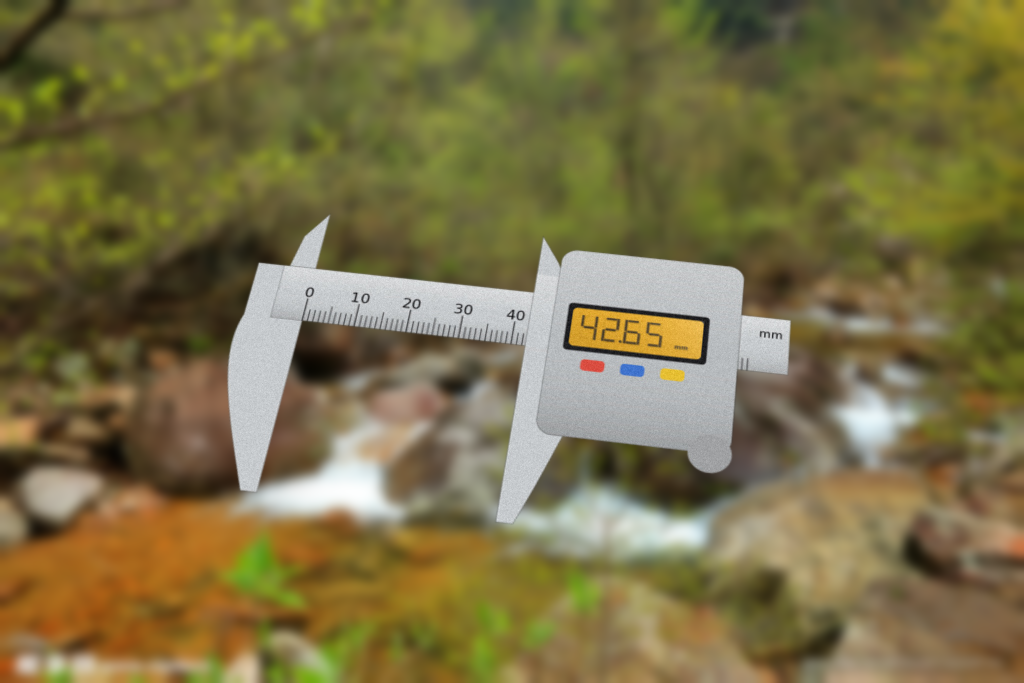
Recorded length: mm 42.65
